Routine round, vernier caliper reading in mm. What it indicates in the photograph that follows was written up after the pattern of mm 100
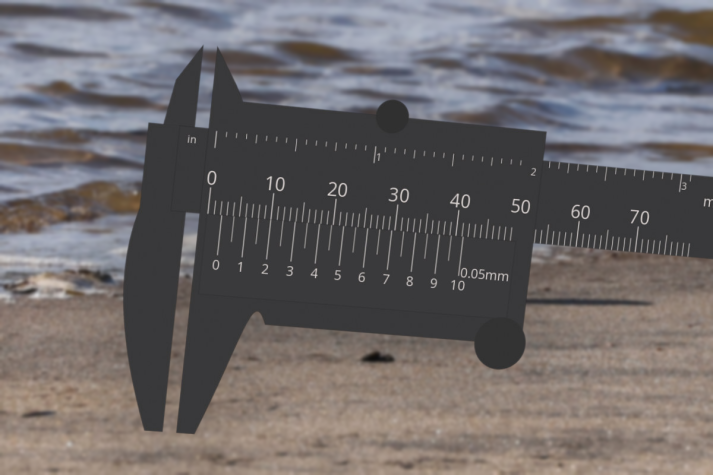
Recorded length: mm 2.2
